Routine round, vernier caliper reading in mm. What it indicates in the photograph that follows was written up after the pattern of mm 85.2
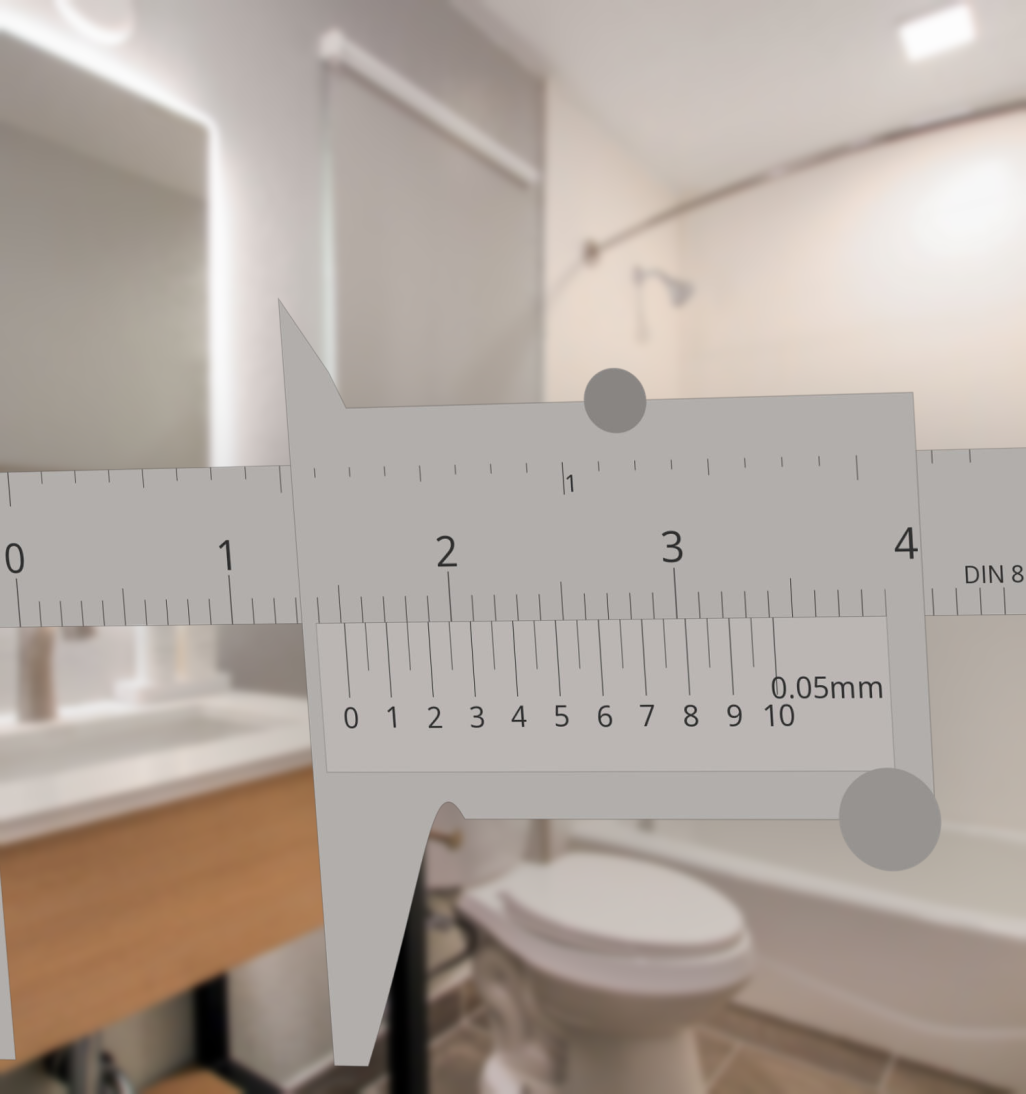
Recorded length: mm 15.15
